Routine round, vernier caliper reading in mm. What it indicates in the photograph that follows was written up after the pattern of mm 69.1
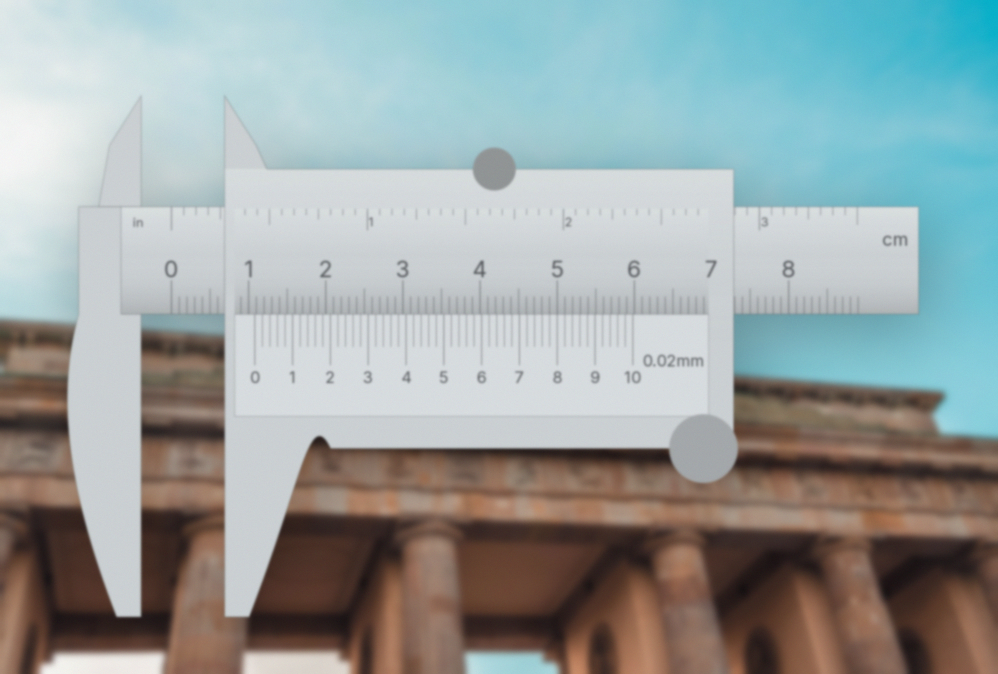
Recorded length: mm 10.8
